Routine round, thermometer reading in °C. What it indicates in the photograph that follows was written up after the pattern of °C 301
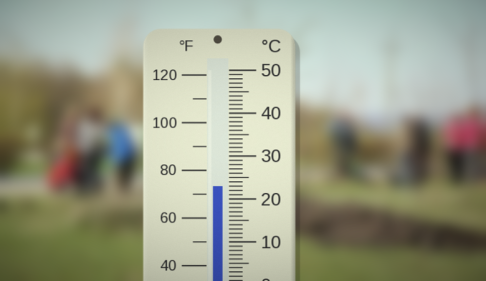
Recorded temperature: °C 23
